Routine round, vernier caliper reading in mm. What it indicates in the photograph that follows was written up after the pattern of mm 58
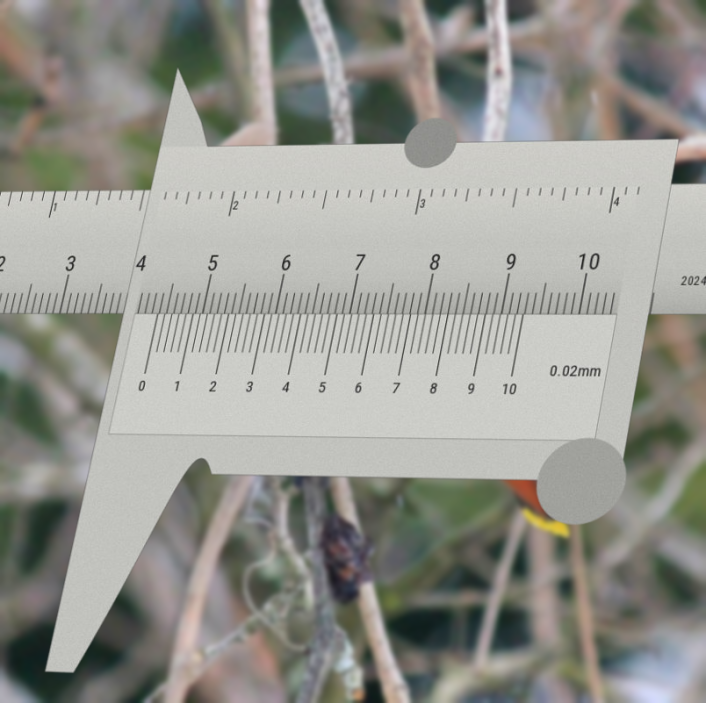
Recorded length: mm 43.8
